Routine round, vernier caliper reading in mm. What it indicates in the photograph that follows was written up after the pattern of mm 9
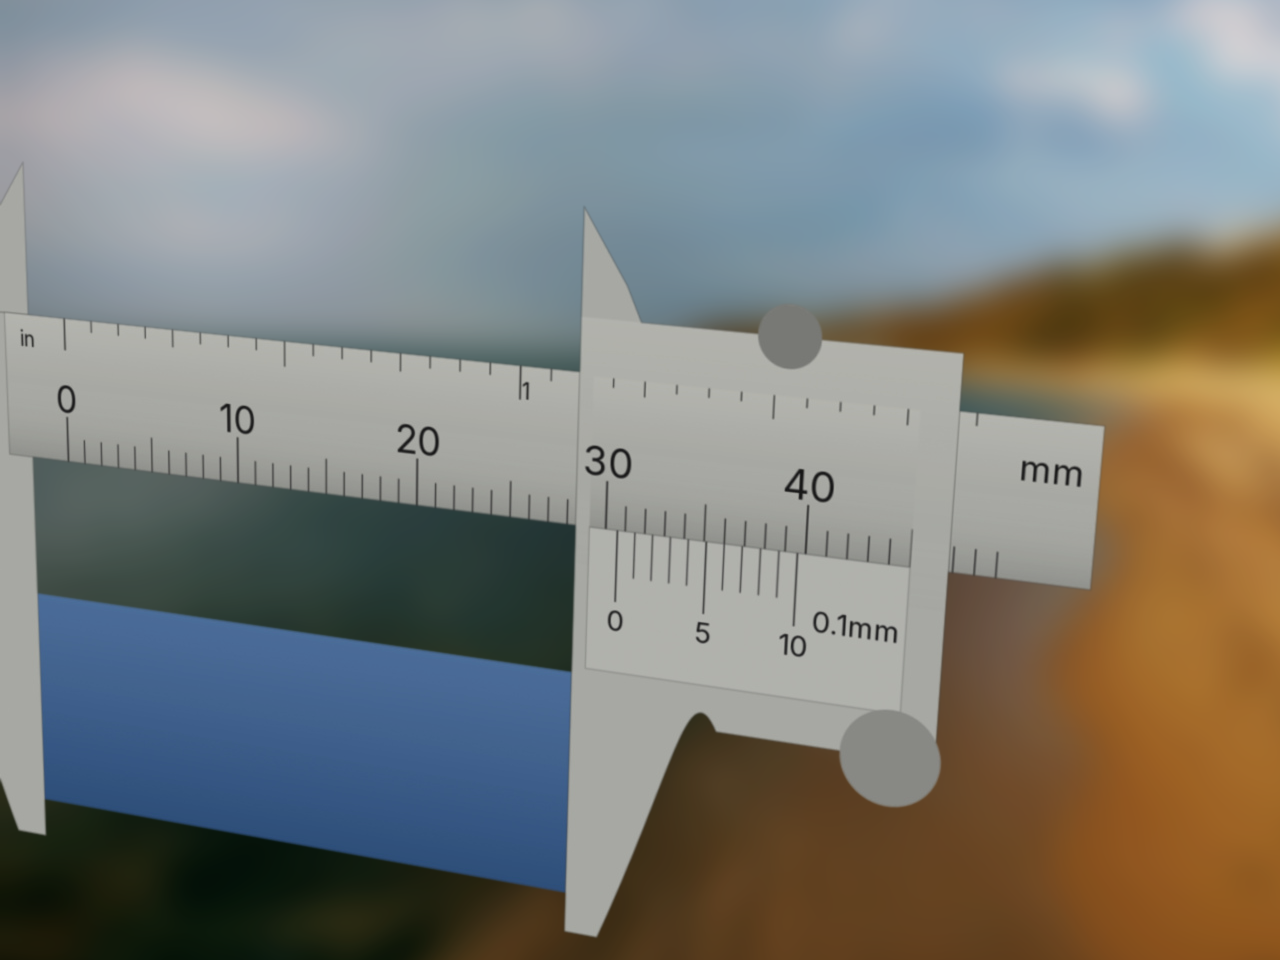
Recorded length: mm 30.6
